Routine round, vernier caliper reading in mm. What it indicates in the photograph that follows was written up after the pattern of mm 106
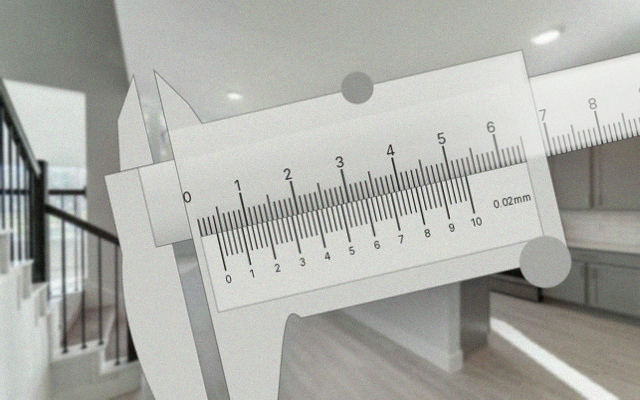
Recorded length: mm 4.0
